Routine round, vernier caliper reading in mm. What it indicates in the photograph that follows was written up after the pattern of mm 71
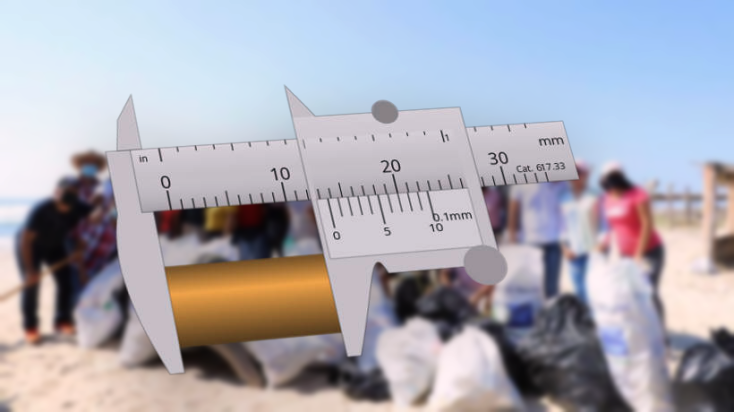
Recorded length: mm 13.7
